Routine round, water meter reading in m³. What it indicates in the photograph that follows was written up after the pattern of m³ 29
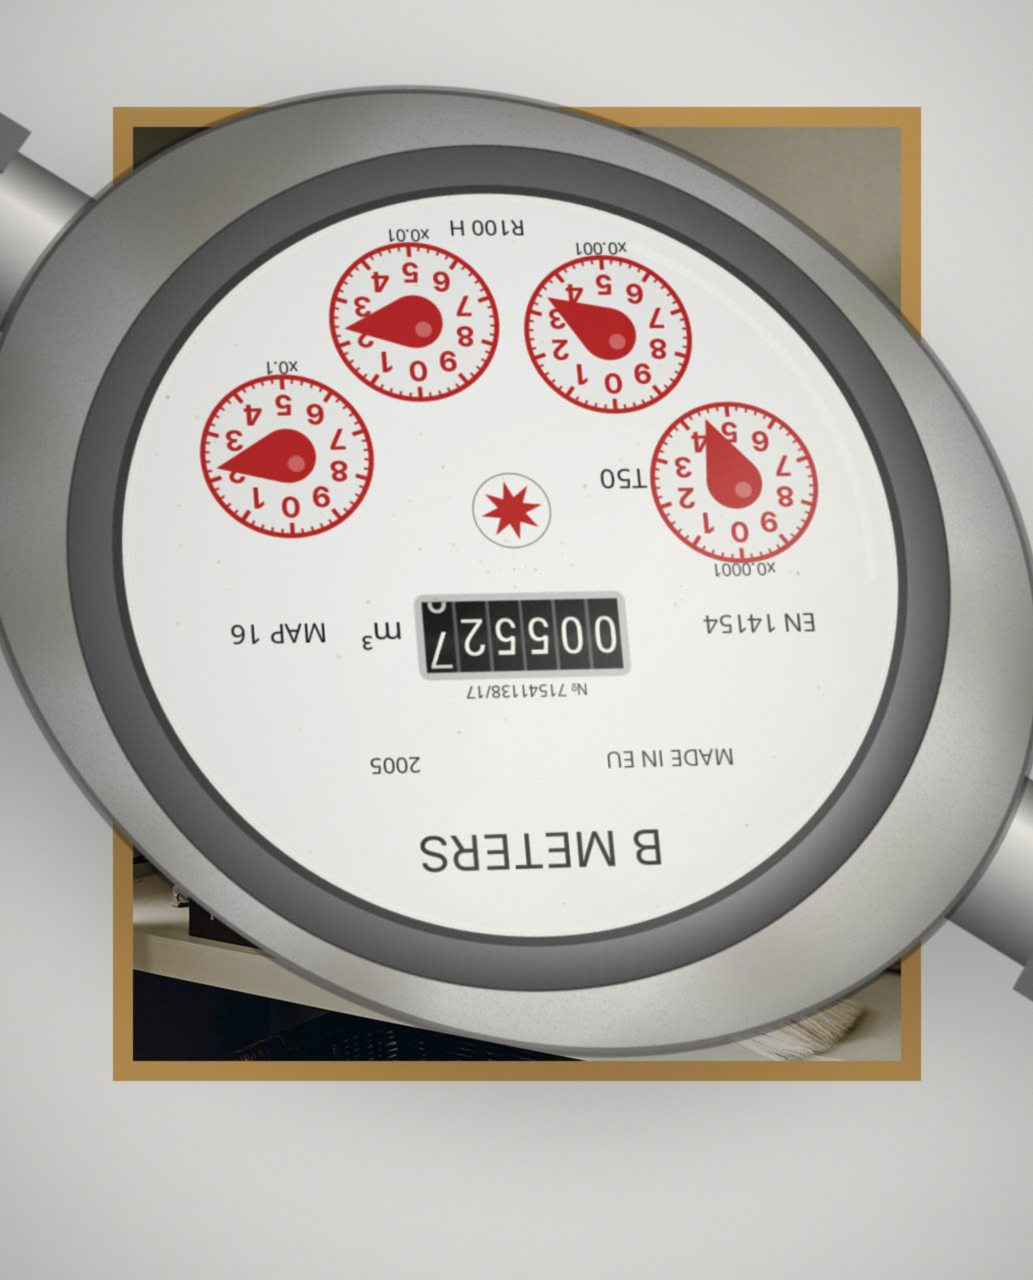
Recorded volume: m³ 5527.2234
